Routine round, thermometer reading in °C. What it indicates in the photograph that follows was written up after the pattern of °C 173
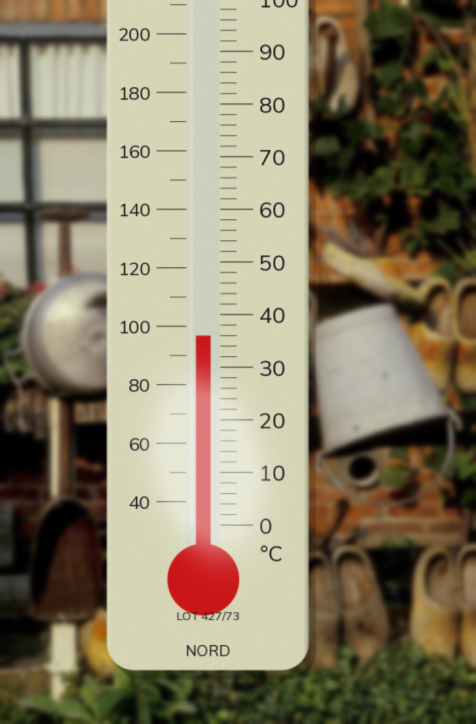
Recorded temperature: °C 36
